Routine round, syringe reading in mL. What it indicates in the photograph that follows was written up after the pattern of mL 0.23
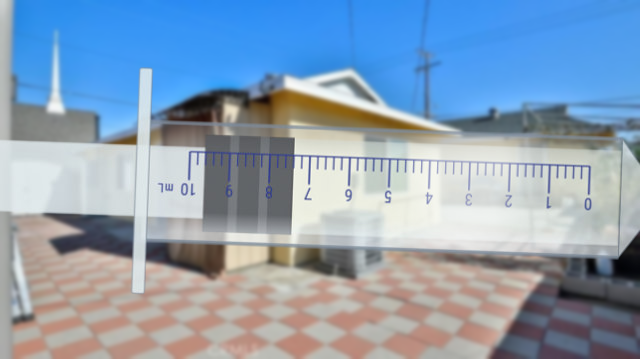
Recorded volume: mL 7.4
